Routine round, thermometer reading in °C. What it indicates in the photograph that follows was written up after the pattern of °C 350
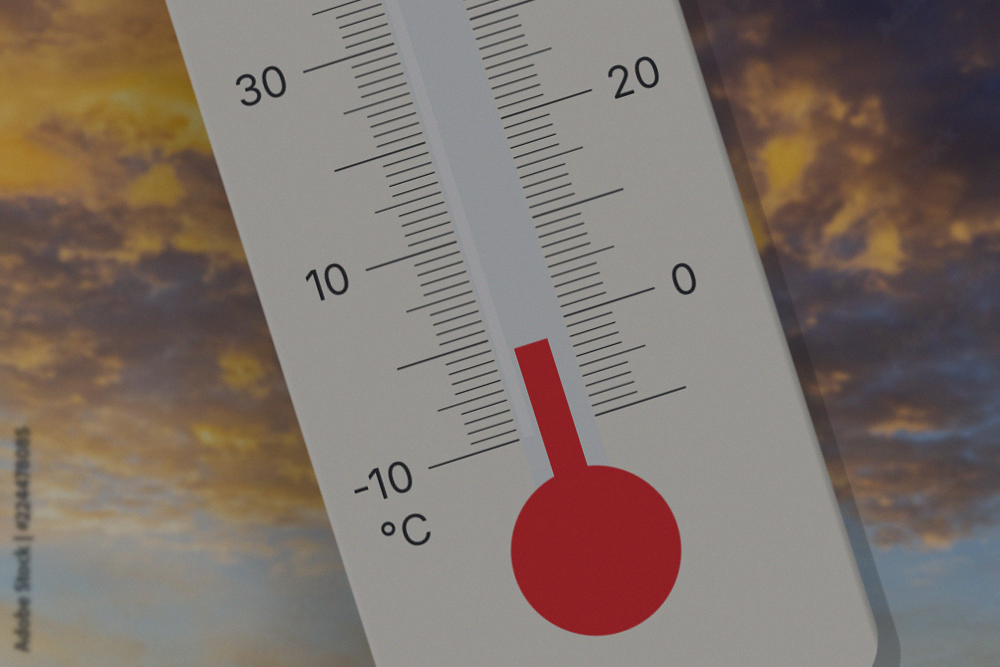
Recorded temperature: °C -1.5
